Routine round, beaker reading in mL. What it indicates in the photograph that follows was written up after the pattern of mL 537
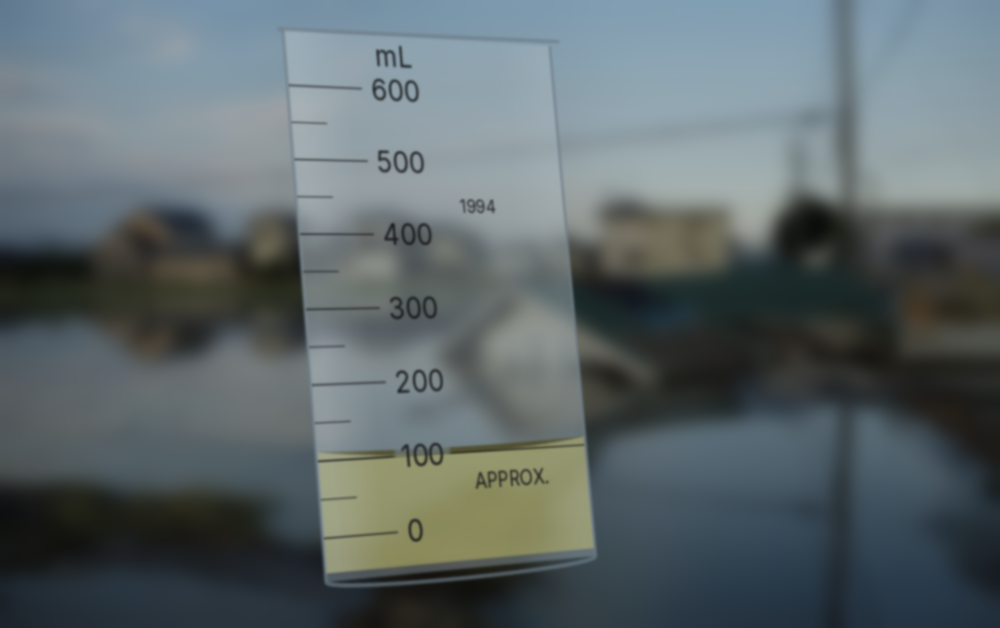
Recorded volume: mL 100
